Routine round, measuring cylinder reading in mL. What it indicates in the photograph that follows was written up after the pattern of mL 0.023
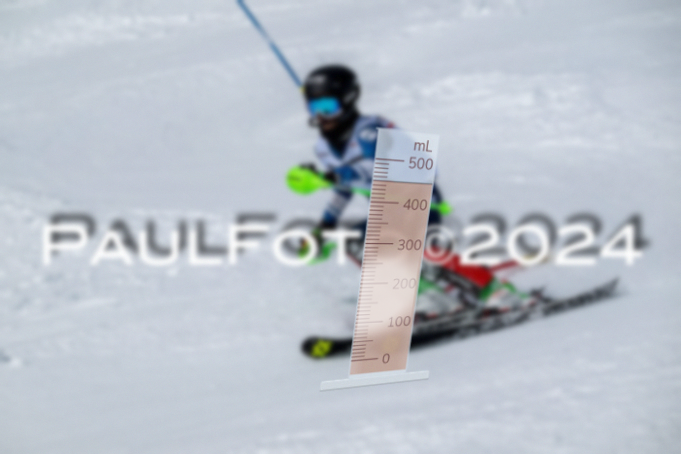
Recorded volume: mL 450
